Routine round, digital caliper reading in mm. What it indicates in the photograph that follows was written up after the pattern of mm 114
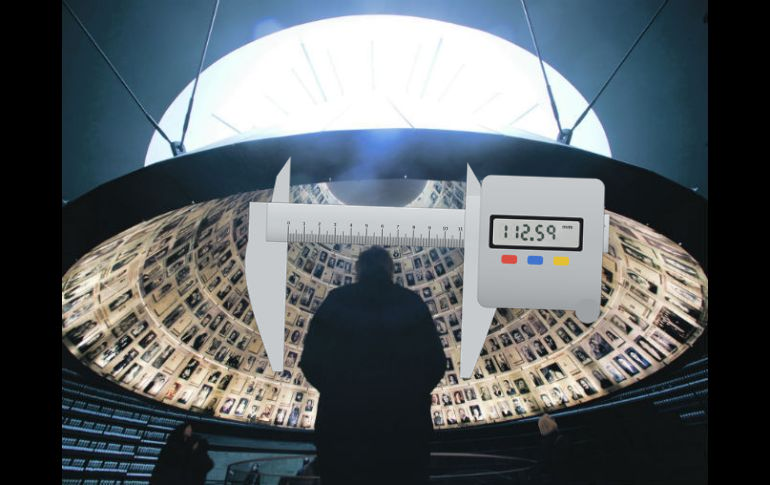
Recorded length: mm 112.59
